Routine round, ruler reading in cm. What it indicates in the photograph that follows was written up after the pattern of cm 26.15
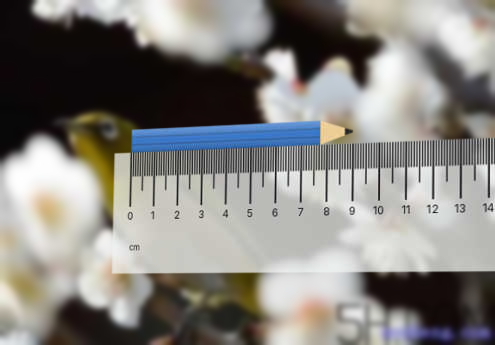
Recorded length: cm 9
